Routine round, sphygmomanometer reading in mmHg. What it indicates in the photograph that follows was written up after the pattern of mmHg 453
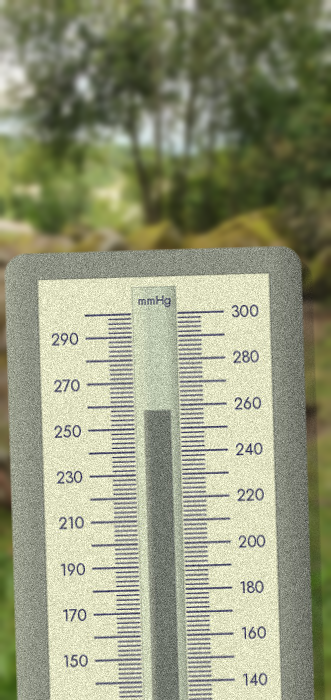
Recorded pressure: mmHg 258
